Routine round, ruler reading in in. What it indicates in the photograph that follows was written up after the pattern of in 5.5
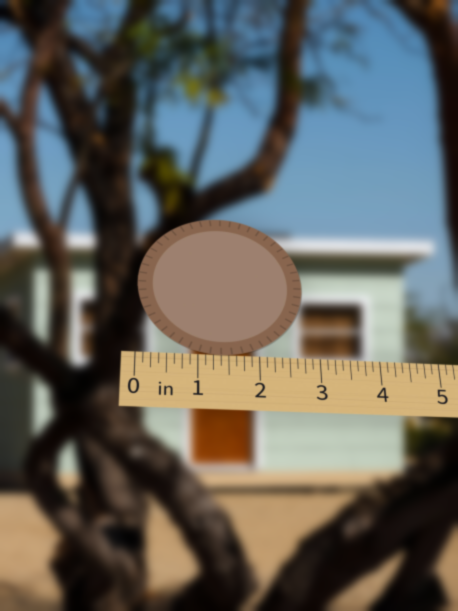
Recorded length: in 2.75
